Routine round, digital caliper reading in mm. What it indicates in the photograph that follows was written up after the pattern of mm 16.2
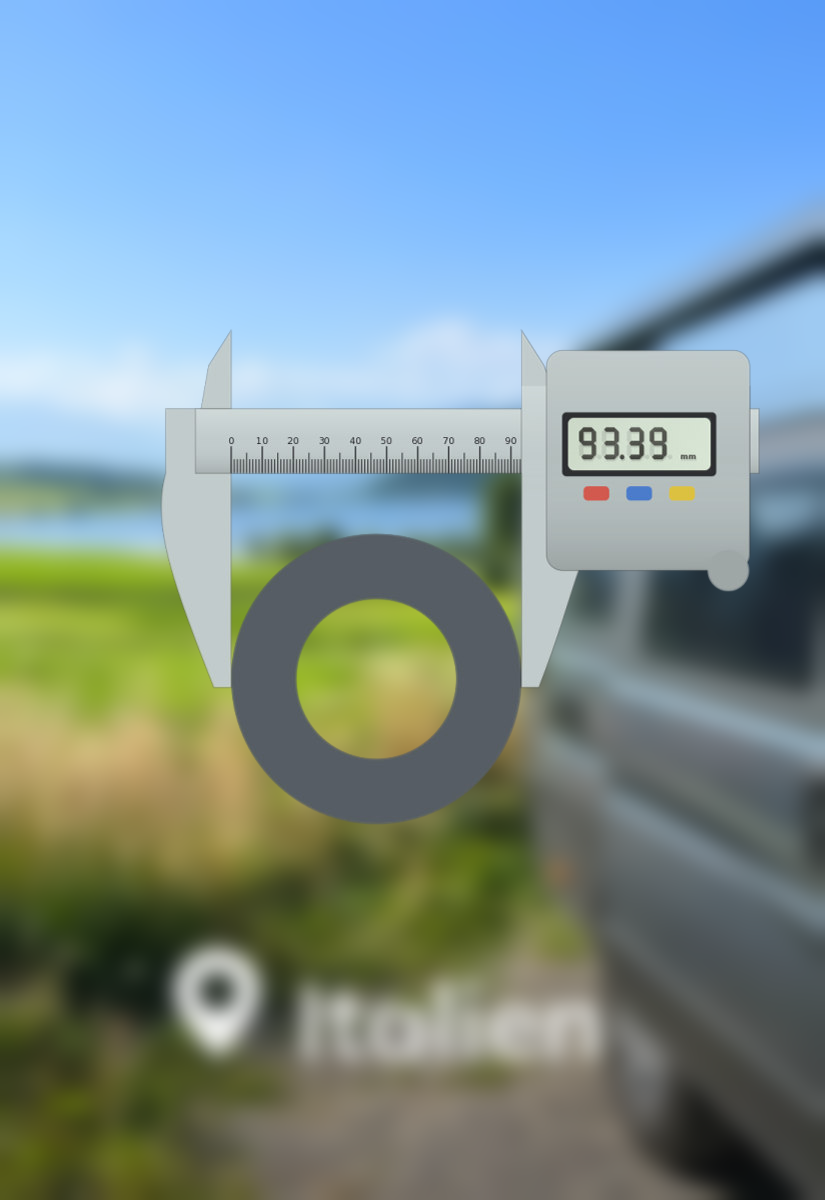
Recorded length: mm 93.39
